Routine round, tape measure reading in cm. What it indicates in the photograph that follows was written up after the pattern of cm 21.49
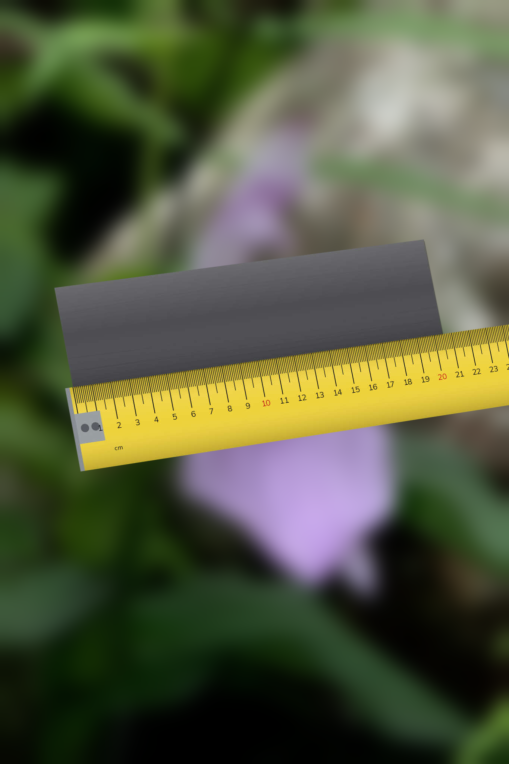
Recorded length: cm 20.5
